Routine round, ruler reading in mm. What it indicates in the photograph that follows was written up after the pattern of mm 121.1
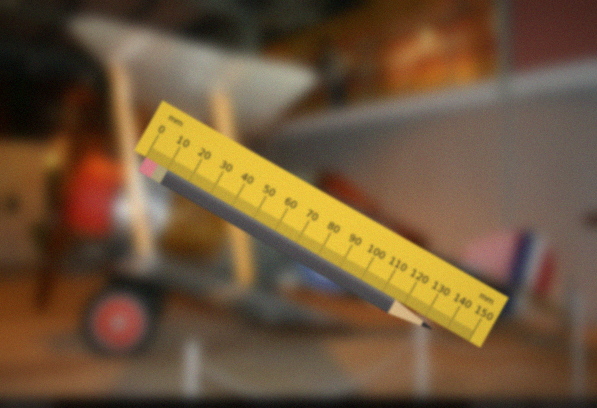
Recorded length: mm 135
